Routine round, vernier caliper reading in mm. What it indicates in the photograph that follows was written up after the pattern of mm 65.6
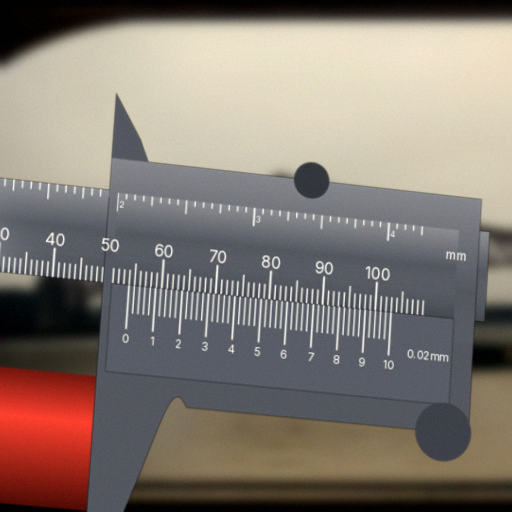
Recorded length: mm 54.0
